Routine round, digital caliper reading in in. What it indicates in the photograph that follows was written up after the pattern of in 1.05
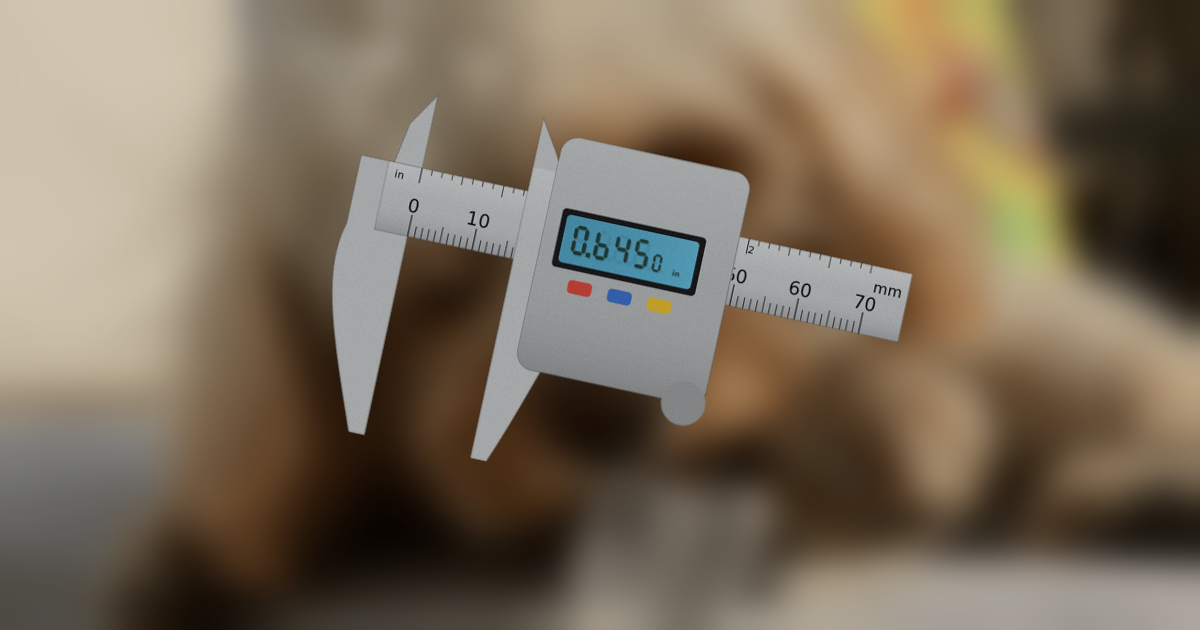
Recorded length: in 0.6450
